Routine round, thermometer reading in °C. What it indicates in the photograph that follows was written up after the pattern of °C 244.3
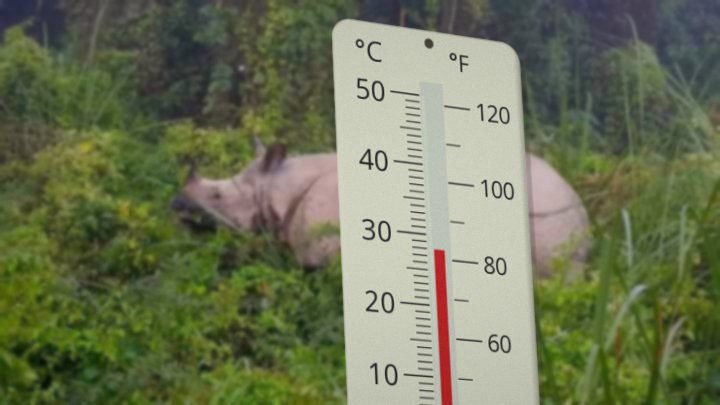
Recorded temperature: °C 28
